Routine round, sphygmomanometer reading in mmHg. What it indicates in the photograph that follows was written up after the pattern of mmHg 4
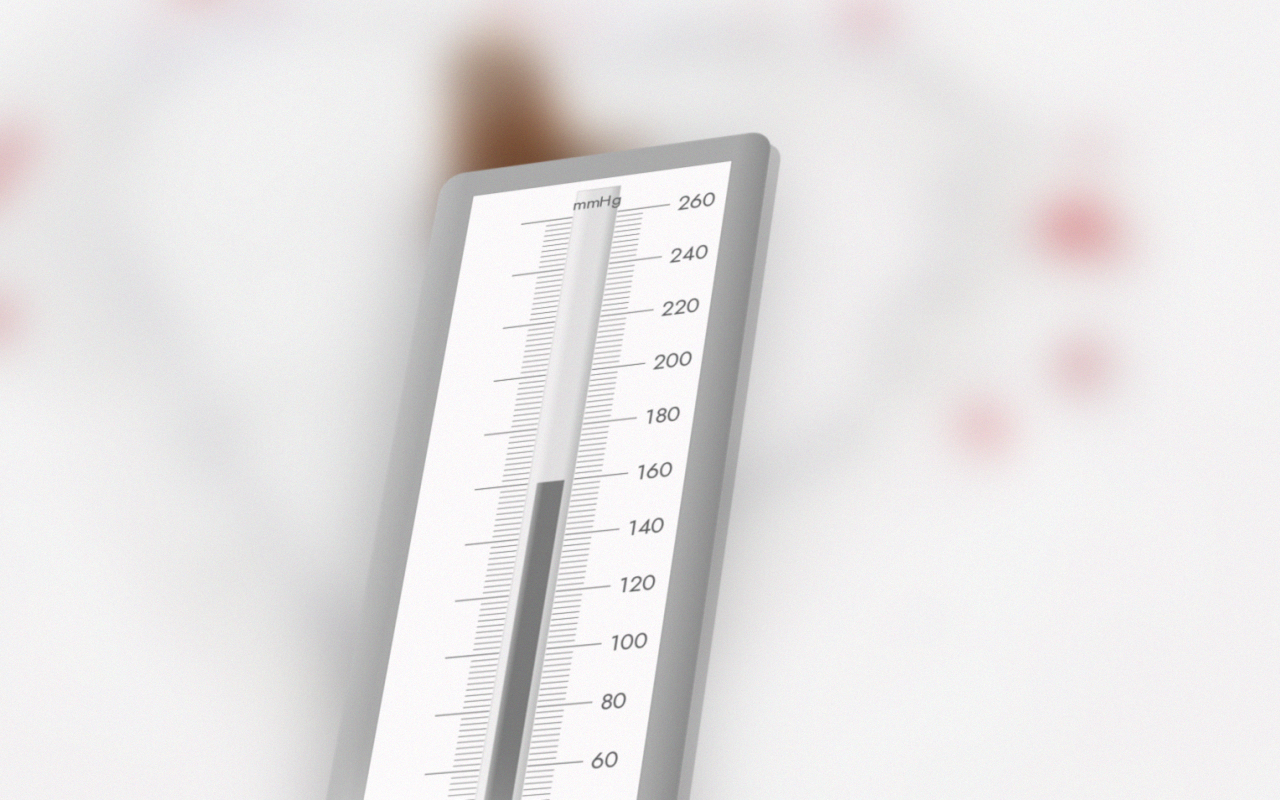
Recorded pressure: mmHg 160
